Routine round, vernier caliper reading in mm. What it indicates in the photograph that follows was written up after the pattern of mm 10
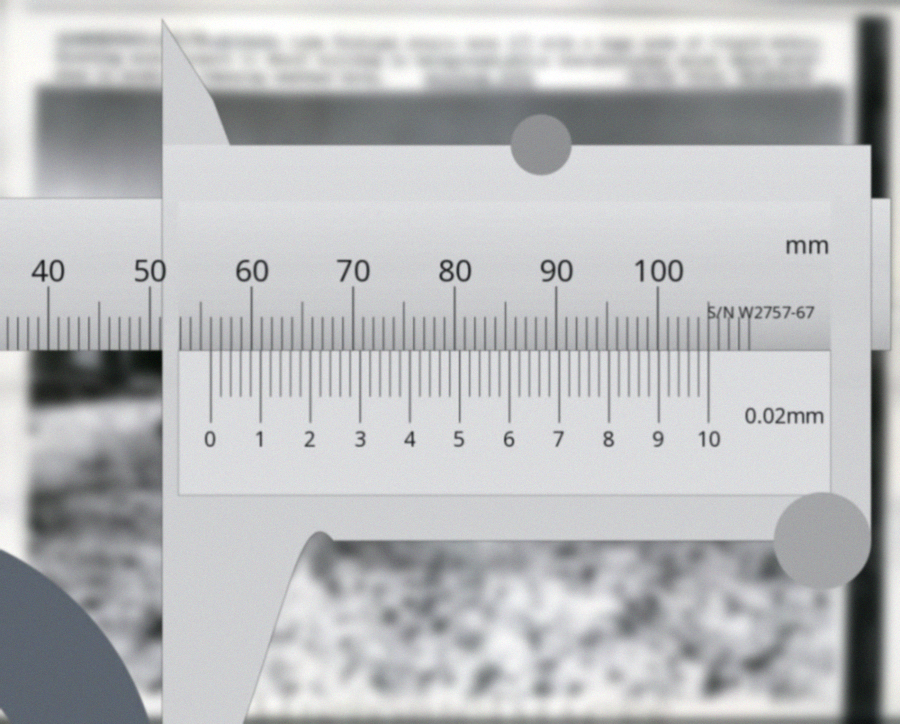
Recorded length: mm 56.0
